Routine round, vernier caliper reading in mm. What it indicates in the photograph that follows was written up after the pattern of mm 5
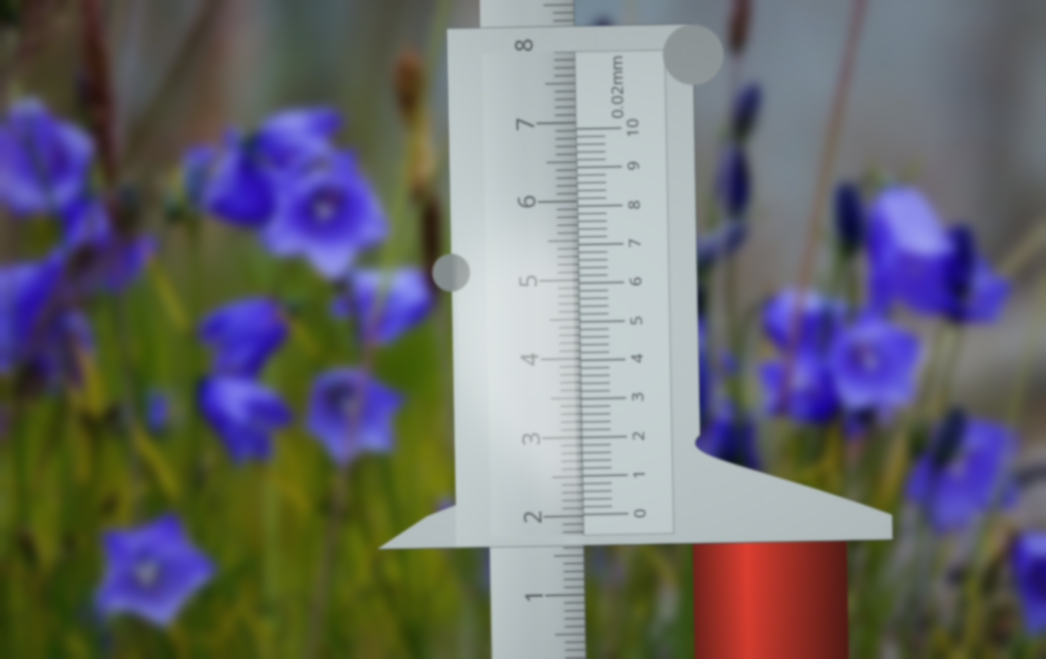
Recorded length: mm 20.2
